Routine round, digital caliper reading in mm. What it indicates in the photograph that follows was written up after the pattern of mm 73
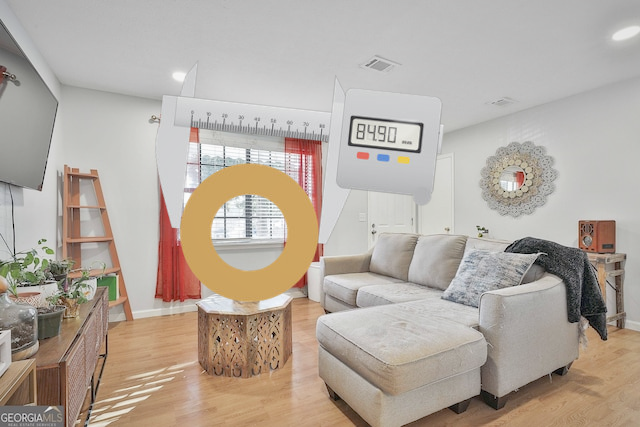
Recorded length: mm 84.90
